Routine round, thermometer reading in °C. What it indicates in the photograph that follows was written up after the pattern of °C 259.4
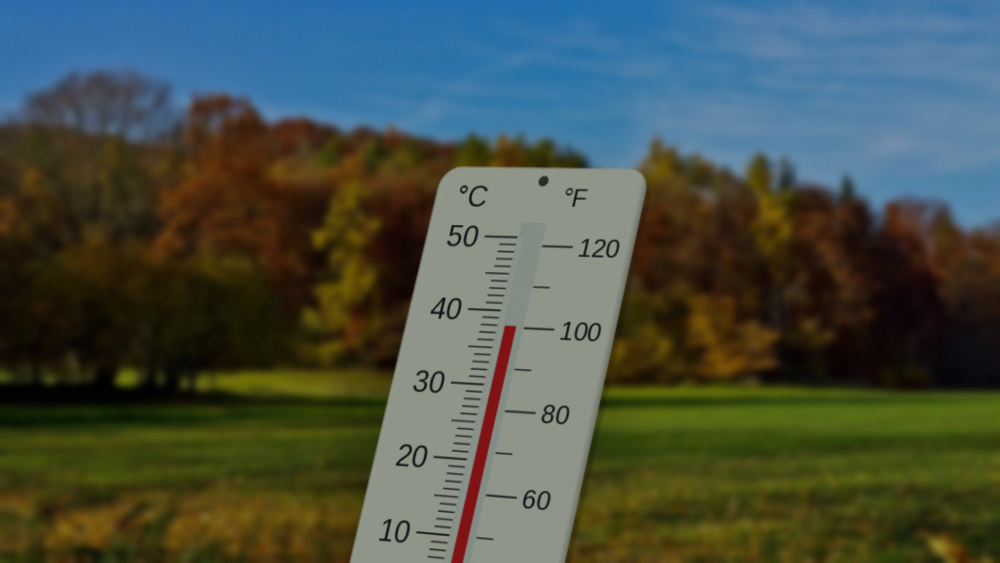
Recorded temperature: °C 38
